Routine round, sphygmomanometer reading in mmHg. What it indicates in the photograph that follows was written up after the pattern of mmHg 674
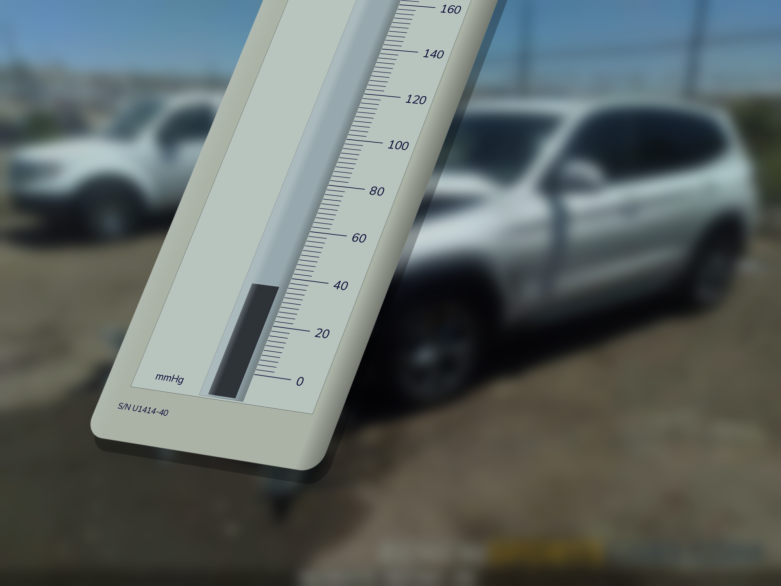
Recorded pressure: mmHg 36
